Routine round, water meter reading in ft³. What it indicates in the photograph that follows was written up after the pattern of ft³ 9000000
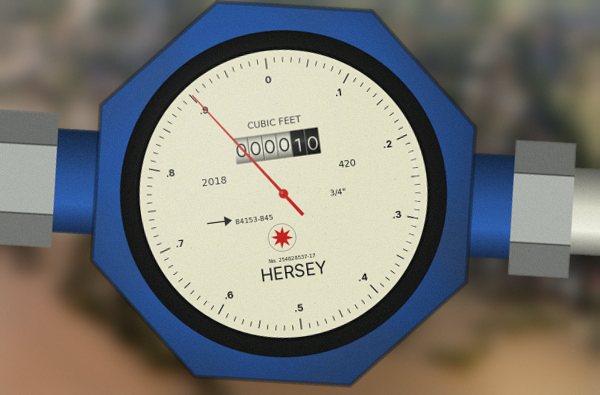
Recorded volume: ft³ 9.90
